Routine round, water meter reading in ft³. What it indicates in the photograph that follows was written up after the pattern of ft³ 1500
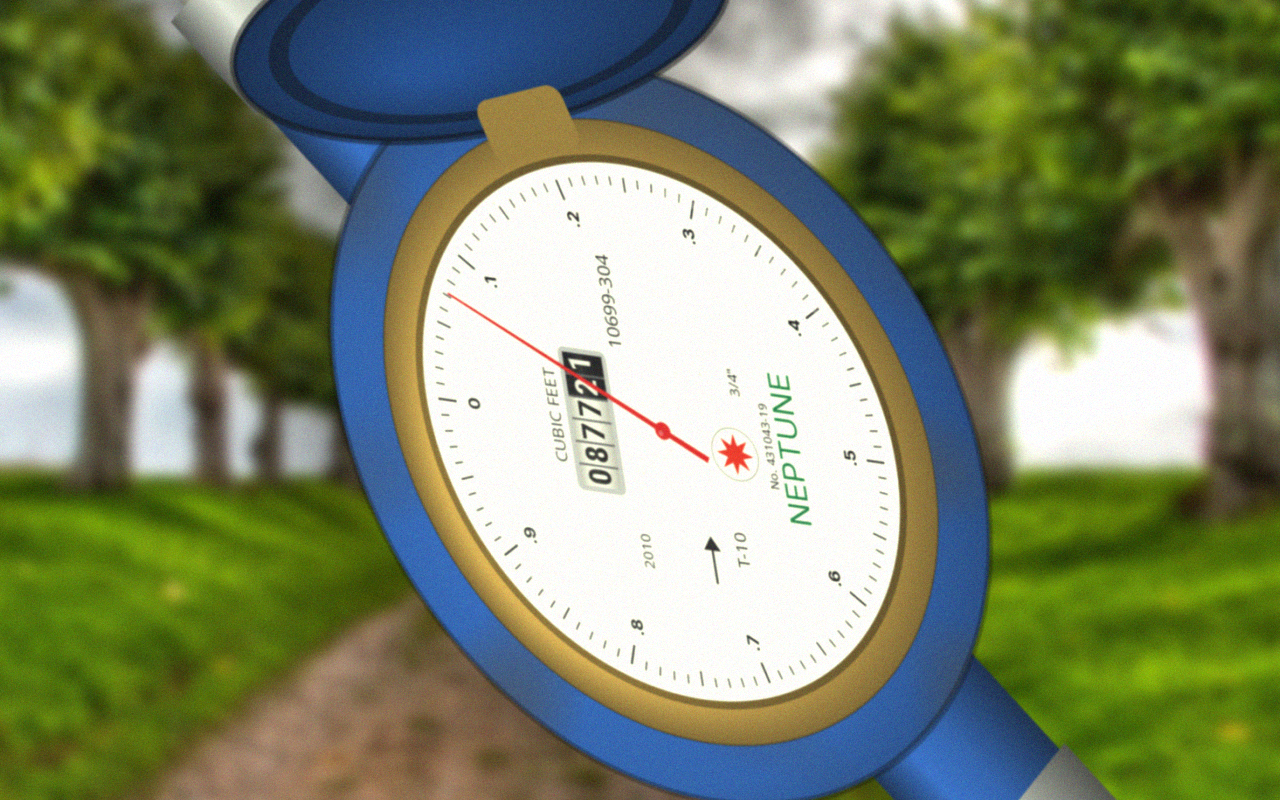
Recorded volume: ft³ 87721.07
